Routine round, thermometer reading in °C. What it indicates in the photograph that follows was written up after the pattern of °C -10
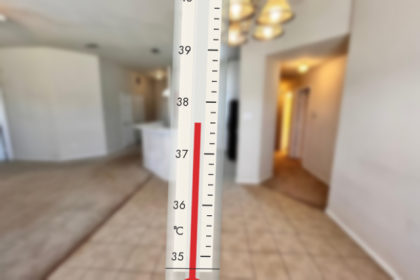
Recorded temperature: °C 37.6
